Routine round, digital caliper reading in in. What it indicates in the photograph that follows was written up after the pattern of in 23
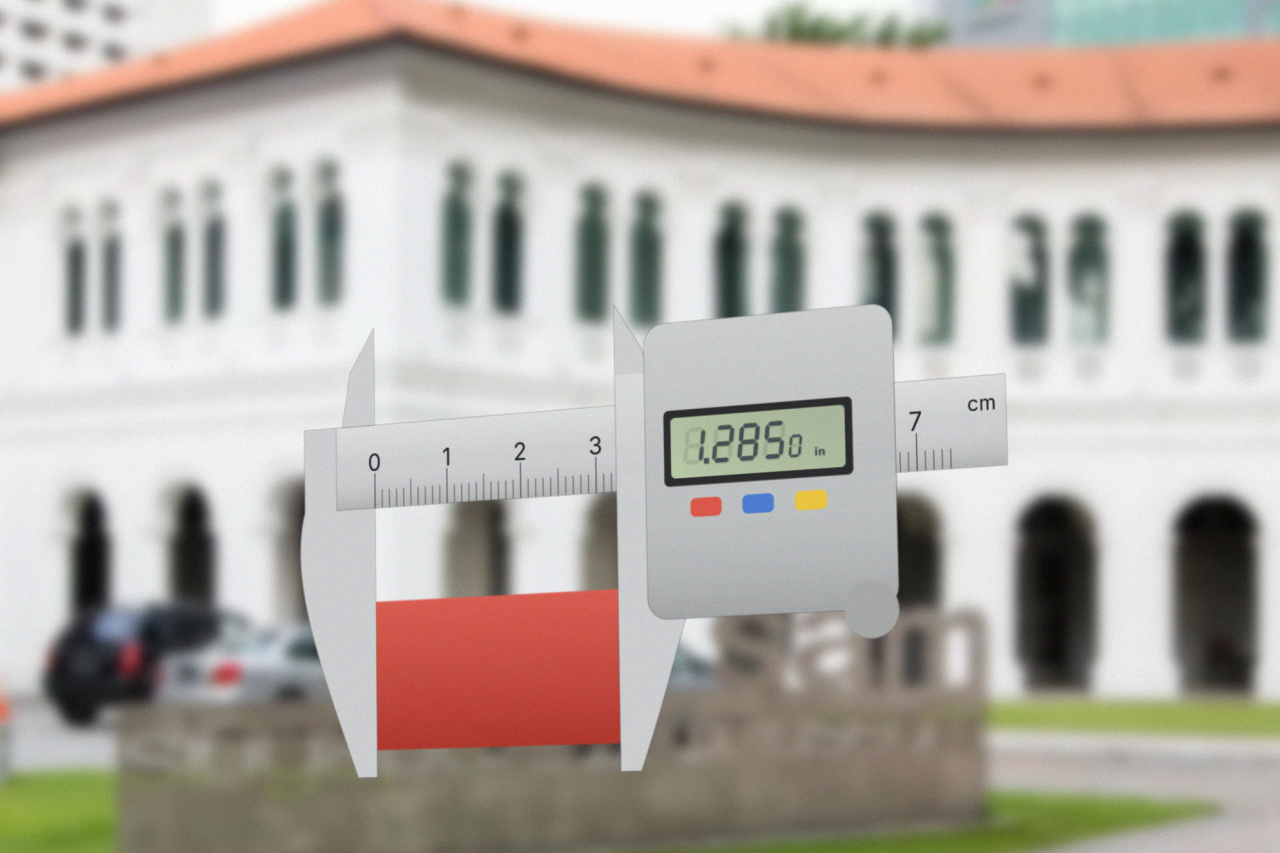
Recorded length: in 1.2850
